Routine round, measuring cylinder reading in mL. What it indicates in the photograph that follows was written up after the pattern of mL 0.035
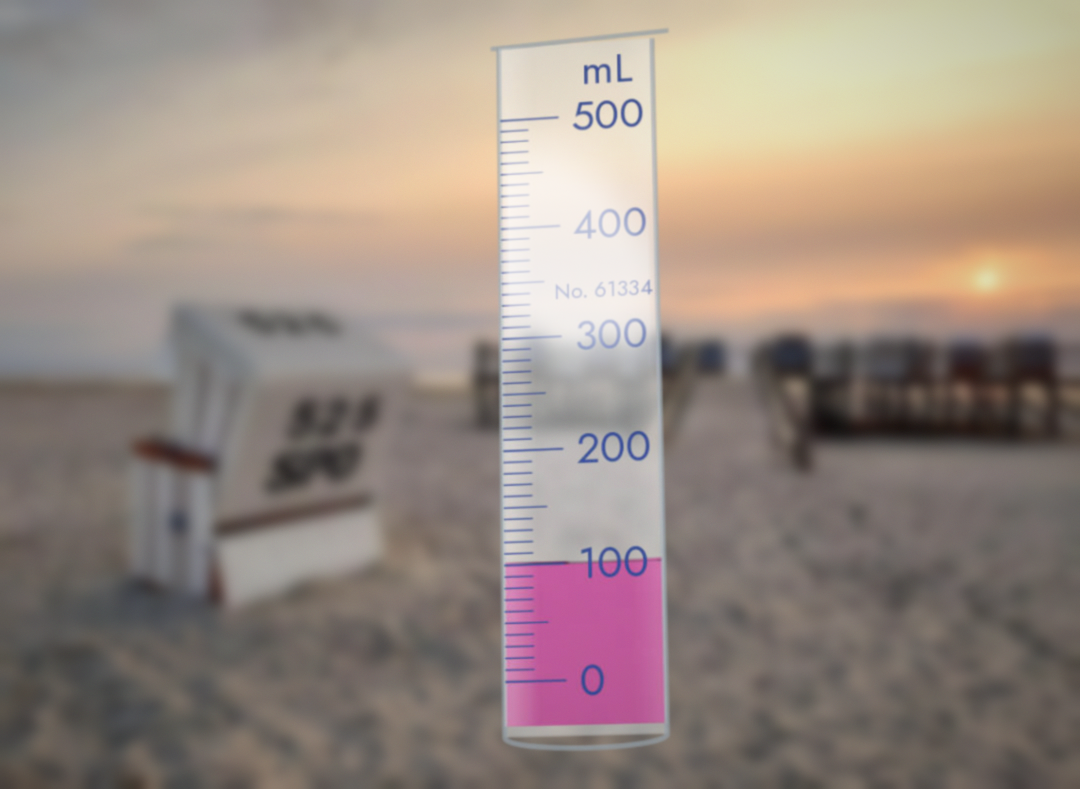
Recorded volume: mL 100
